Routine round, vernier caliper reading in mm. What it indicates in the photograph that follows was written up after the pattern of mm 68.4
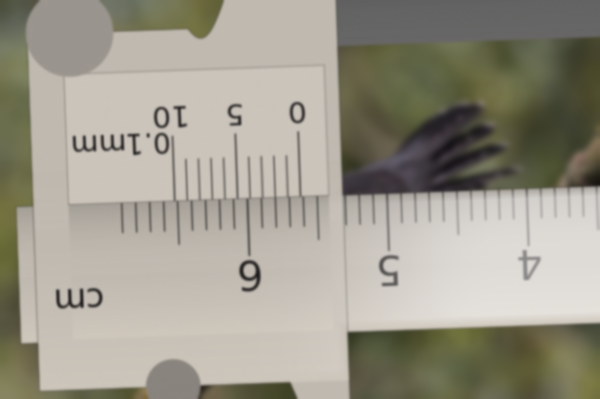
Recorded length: mm 56.2
